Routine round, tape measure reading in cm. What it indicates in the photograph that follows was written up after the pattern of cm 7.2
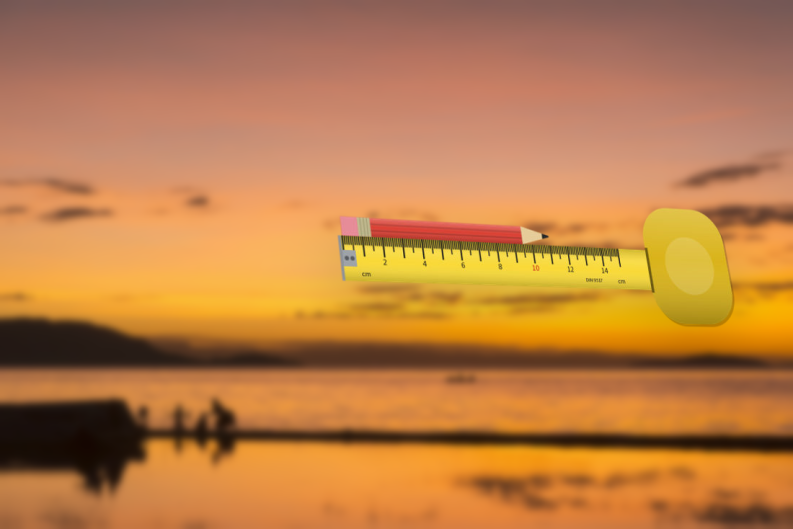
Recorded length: cm 11
